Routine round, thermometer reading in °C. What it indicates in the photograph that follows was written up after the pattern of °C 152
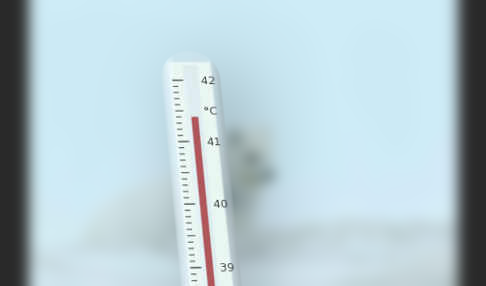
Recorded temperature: °C 41.4
